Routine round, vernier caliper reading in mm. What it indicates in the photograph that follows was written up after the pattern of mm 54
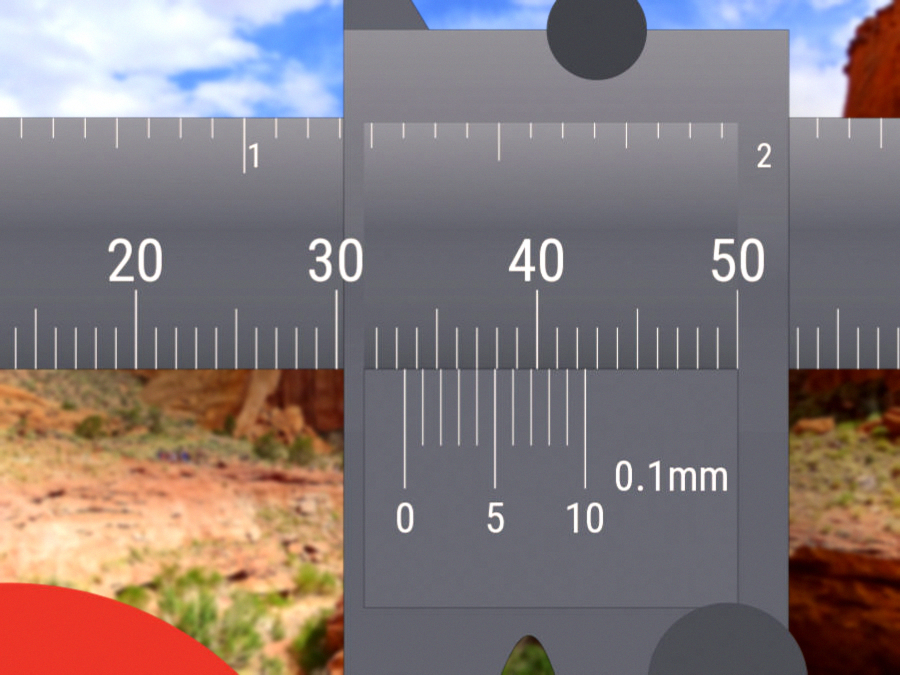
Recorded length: mm 33.4
